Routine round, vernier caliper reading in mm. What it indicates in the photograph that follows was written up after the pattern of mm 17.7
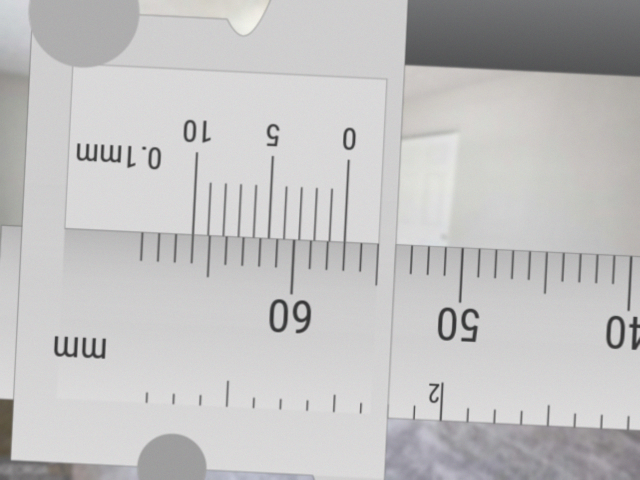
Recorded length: mm 57.0
